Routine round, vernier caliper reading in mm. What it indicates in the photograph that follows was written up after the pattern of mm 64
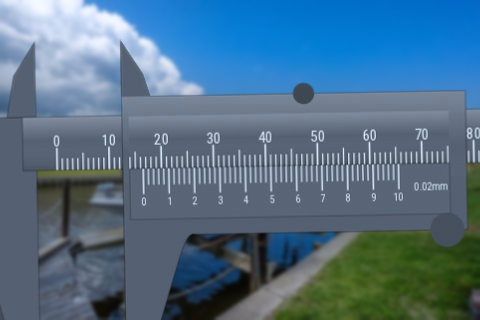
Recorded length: mm 16.5
